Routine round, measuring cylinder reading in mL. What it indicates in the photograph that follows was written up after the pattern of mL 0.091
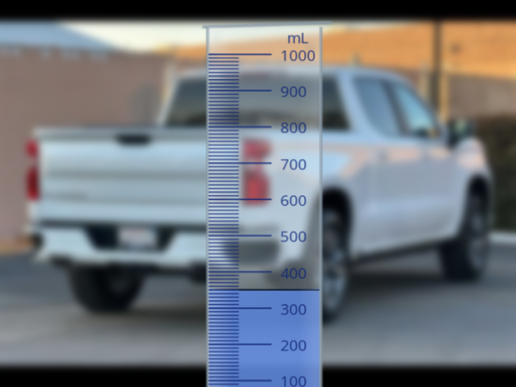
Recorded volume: mL 350
